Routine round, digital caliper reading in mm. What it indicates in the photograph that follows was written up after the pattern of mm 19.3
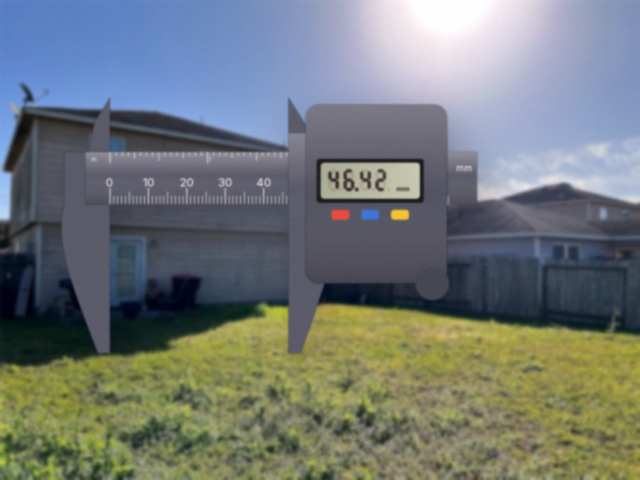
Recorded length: mm 46.42
